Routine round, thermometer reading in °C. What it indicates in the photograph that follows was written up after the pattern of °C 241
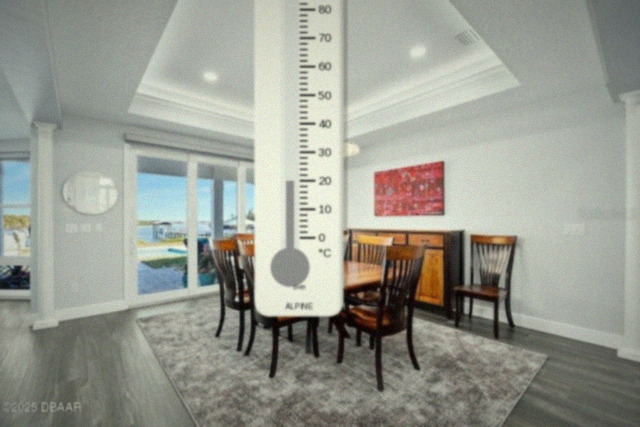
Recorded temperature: °C 20
